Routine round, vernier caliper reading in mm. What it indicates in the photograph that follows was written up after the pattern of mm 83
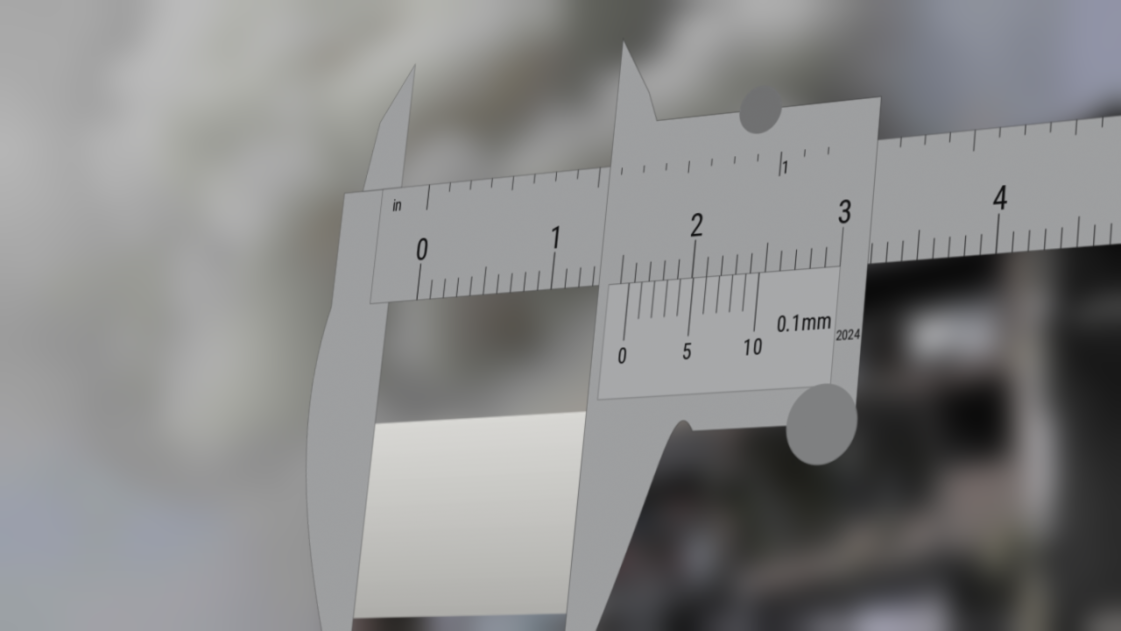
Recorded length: mm 15.6
